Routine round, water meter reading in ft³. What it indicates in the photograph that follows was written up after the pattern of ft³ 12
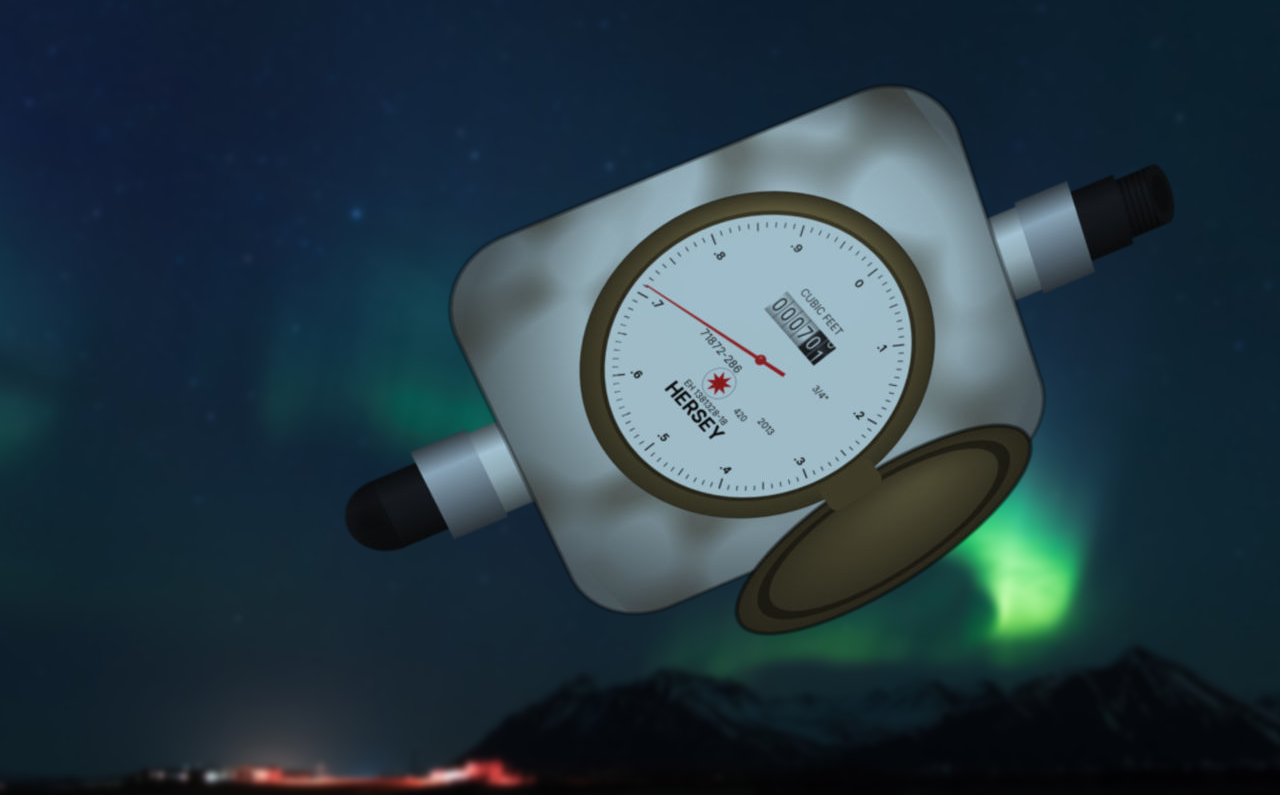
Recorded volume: ft³ 700.71
